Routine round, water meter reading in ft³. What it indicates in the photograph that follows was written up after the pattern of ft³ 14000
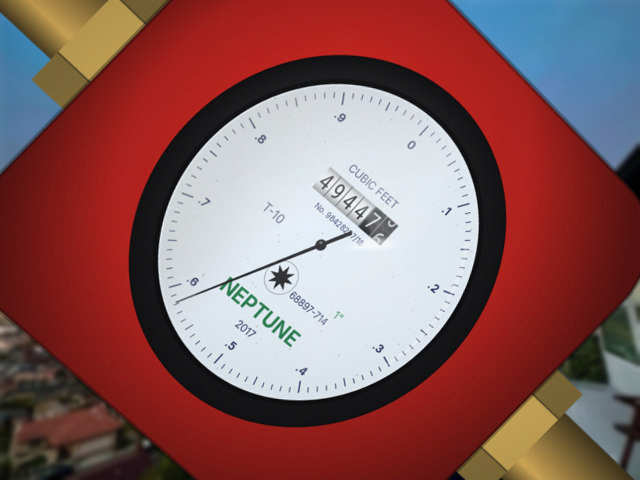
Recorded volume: ft³ 494475.58
